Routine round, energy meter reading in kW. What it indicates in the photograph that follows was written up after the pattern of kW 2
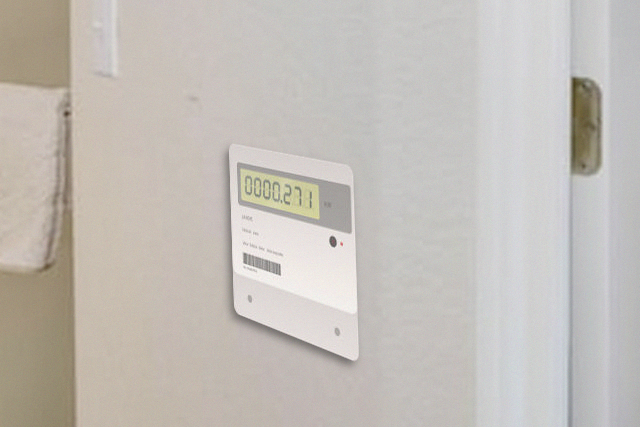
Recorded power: kW 0.271
